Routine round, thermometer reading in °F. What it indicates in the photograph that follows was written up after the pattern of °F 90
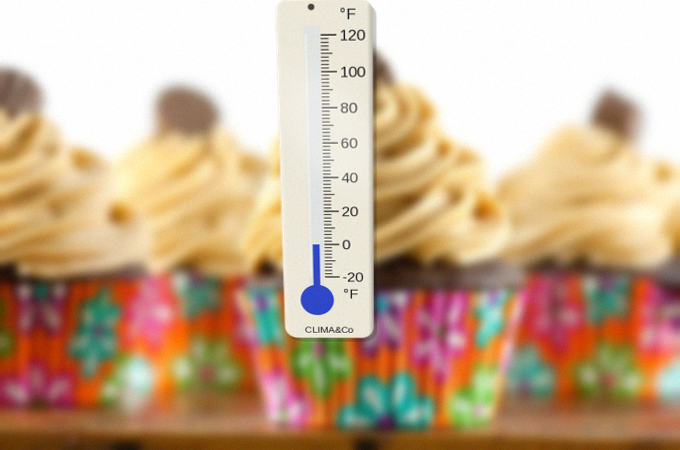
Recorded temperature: °F 0
